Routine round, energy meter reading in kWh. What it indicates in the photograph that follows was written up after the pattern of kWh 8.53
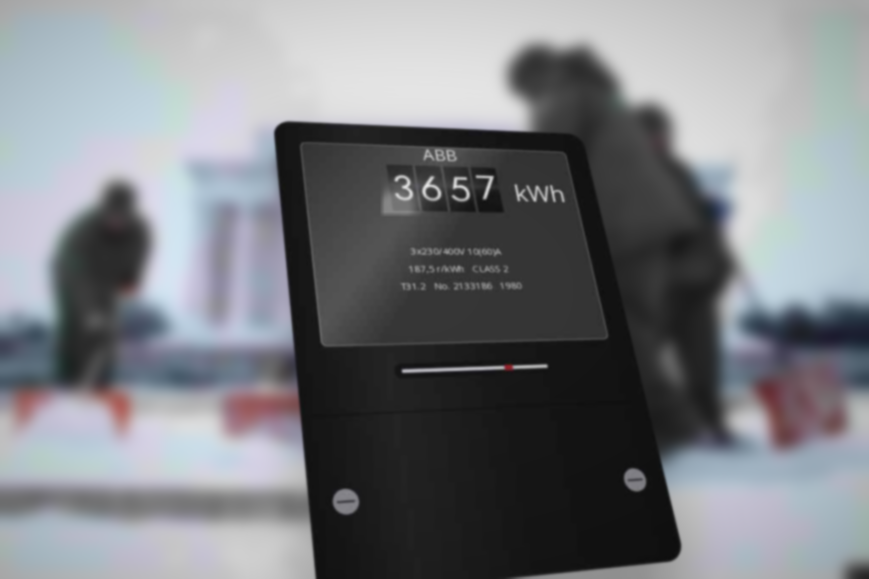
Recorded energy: kWh 3657
